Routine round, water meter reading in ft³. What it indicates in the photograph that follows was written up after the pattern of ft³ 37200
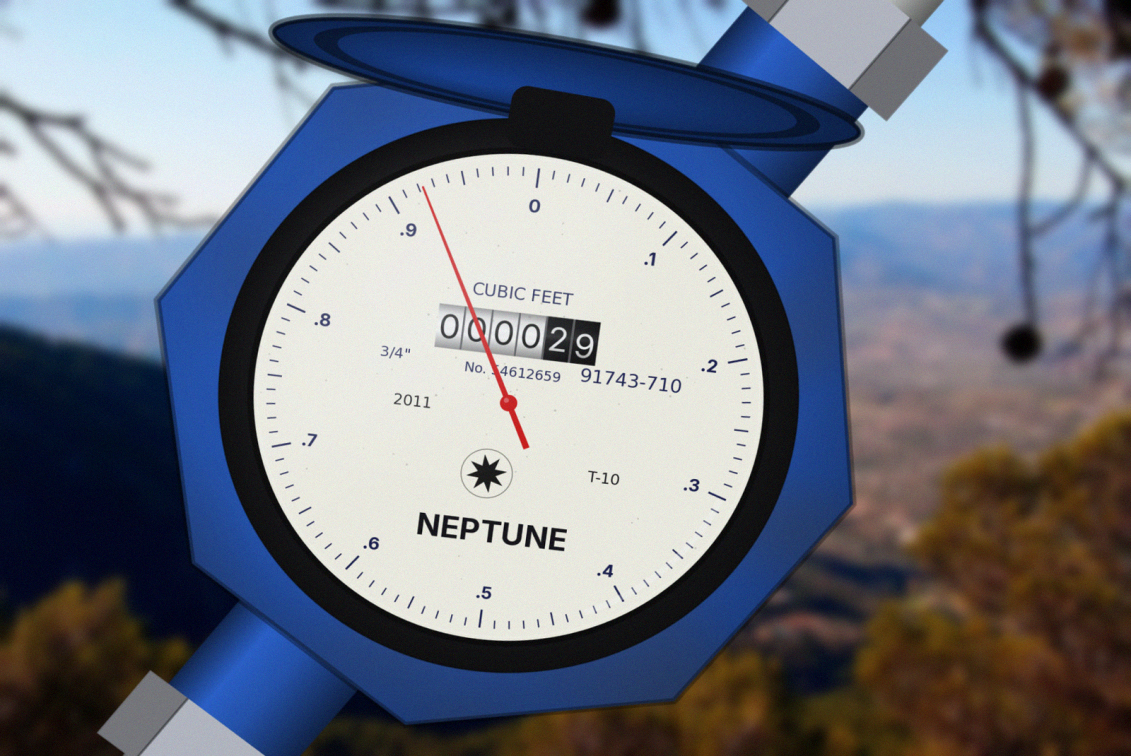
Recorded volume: ft³ 28.92
